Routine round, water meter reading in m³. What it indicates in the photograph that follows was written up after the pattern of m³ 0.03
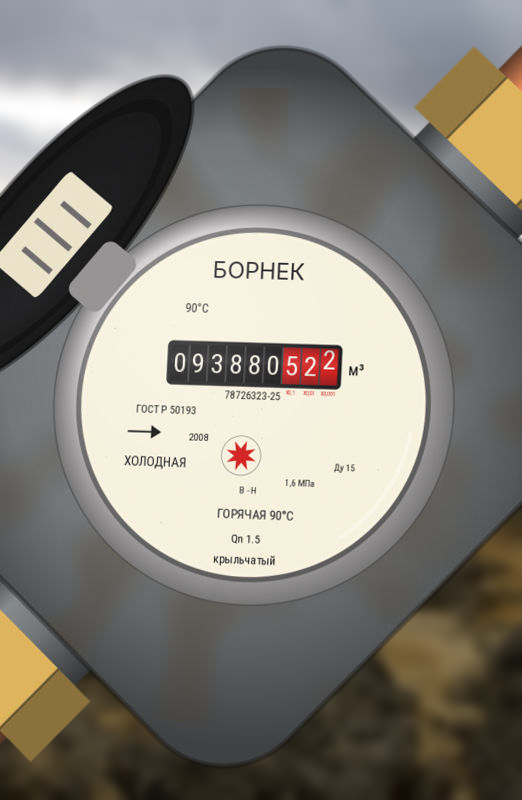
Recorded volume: m³ 93880.522
